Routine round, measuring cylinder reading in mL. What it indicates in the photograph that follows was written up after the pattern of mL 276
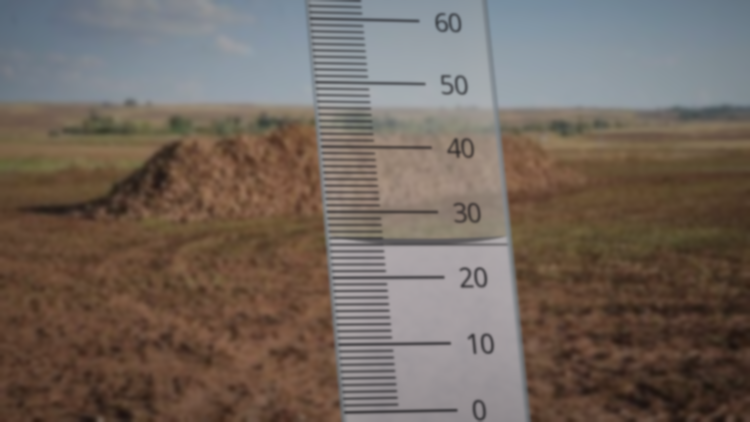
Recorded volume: mL 25
